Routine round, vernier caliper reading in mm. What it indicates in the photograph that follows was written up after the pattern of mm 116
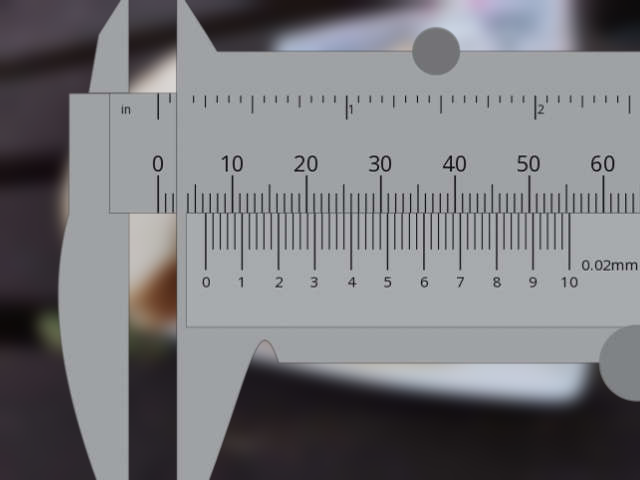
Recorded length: mm 6.4
